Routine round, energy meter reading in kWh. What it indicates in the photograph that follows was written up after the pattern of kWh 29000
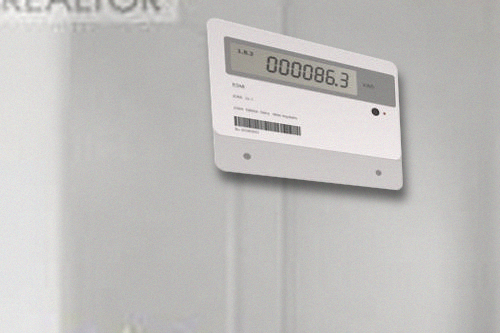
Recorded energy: kWh 86.3
